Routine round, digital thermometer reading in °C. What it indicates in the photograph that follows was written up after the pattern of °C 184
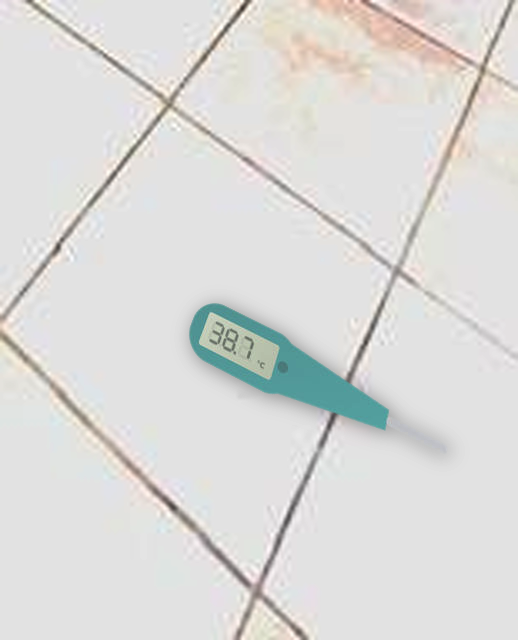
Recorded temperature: °C 38.7
